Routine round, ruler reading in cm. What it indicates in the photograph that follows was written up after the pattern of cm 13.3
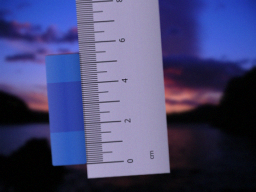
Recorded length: cm 5.5
